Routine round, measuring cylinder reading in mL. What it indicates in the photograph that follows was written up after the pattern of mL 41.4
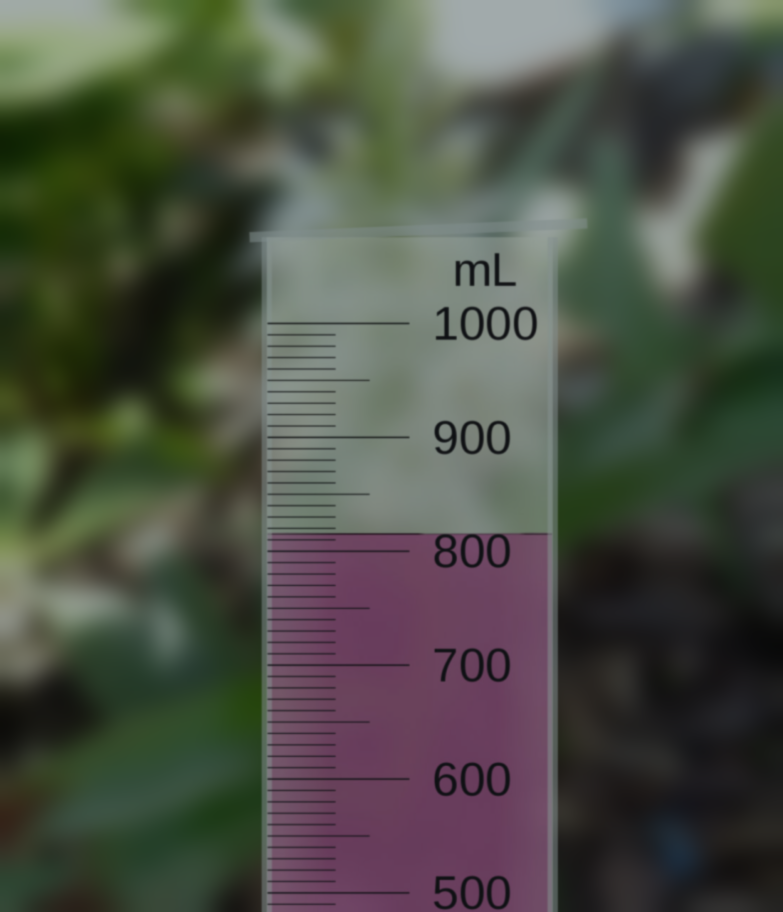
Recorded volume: mL 815
